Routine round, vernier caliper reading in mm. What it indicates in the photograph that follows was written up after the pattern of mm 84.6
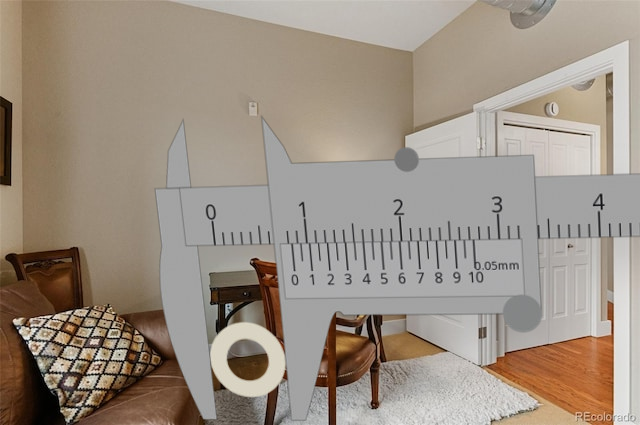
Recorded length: mm 8.4
